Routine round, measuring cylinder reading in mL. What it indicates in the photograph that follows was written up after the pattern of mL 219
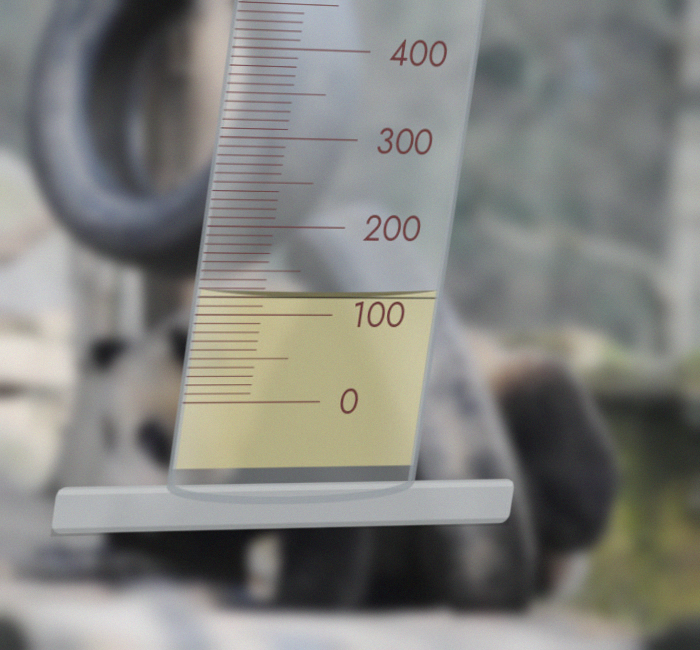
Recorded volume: mL 120
